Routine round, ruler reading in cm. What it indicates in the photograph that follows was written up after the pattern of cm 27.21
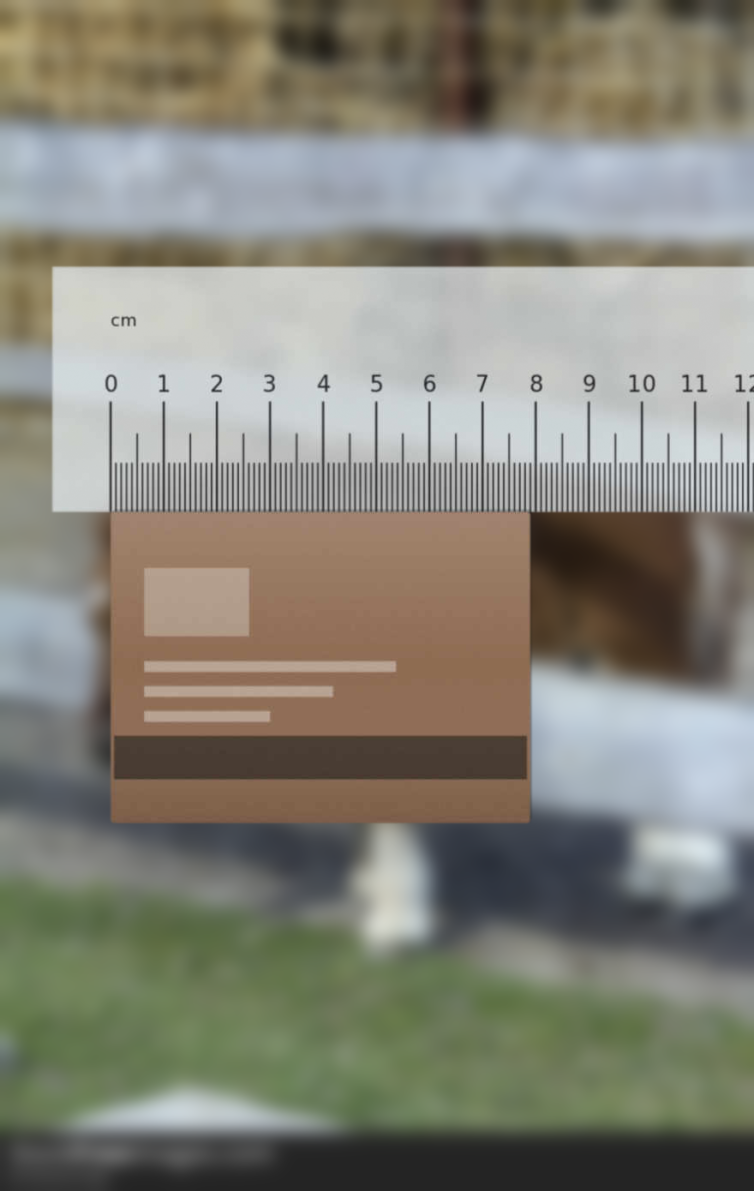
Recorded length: cm 7.9
